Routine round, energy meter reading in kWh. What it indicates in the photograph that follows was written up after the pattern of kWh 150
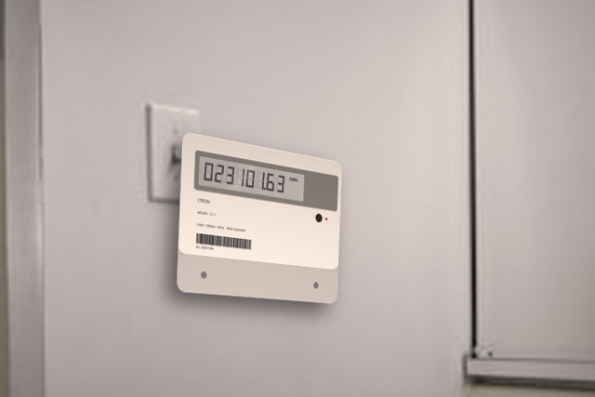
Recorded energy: kWh 23101.63
